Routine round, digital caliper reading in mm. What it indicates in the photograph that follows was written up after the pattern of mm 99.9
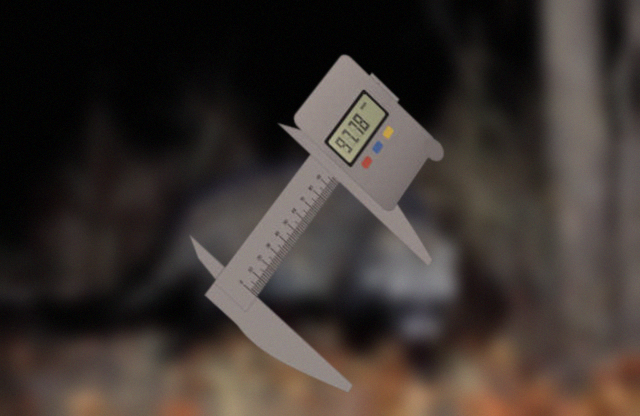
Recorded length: mm 97.78
